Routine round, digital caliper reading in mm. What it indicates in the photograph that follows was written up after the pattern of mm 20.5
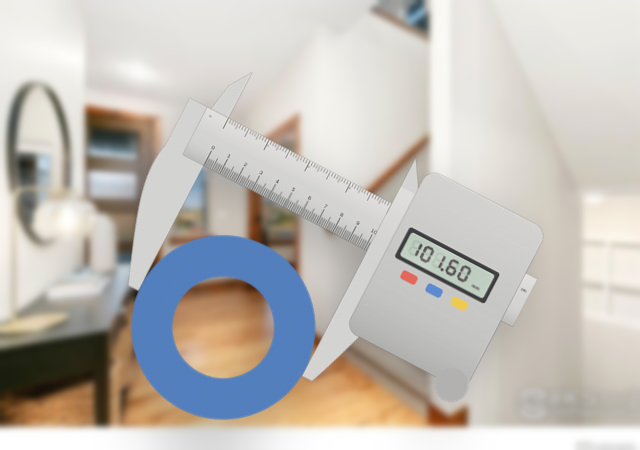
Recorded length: mm 101.60
